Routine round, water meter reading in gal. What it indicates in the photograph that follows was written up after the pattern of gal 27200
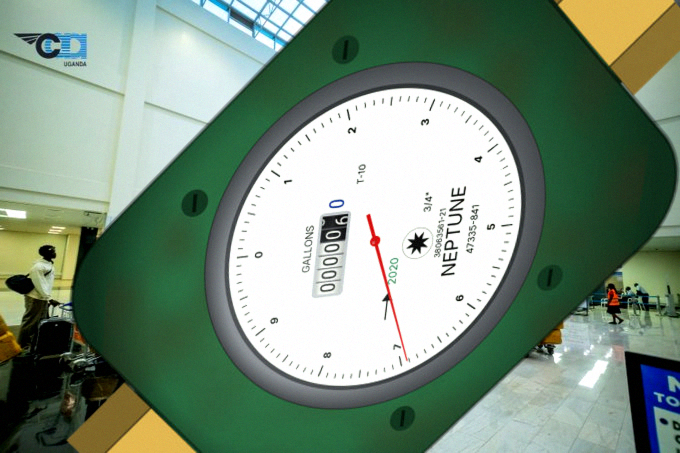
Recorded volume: gal 56.9
